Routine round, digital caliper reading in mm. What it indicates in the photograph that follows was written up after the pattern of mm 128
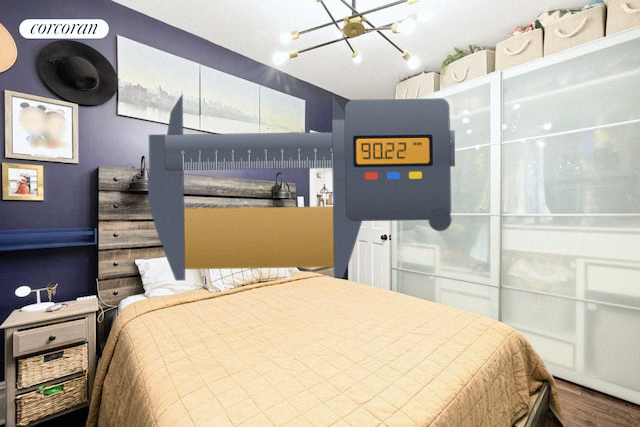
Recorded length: mm 90.22
